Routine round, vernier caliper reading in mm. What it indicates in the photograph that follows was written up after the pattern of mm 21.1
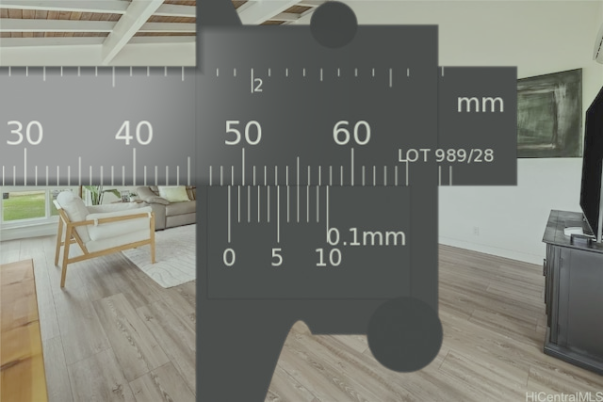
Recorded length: mm 48.7
